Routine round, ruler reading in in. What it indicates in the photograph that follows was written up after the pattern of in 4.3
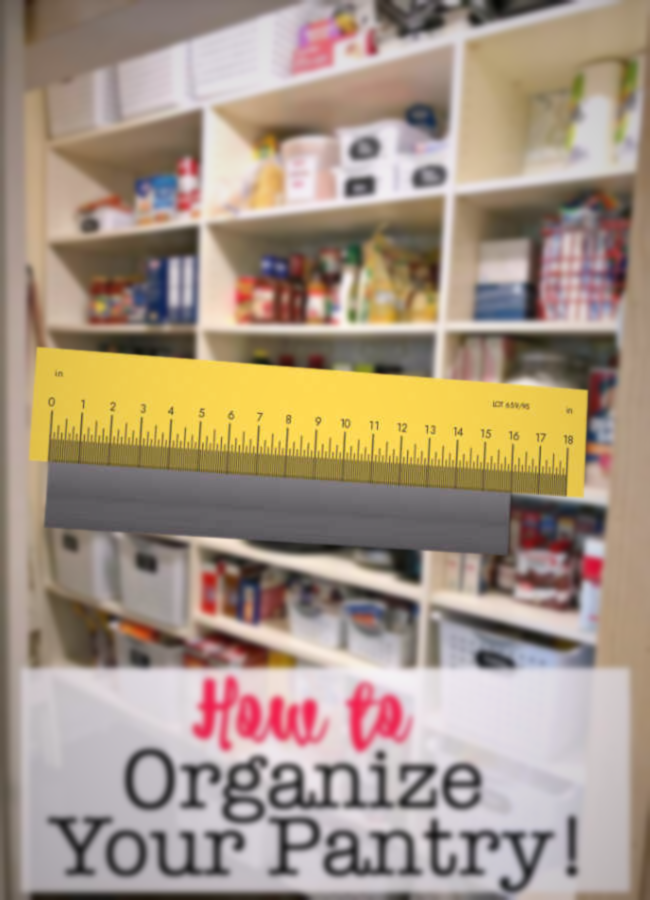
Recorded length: in 16
